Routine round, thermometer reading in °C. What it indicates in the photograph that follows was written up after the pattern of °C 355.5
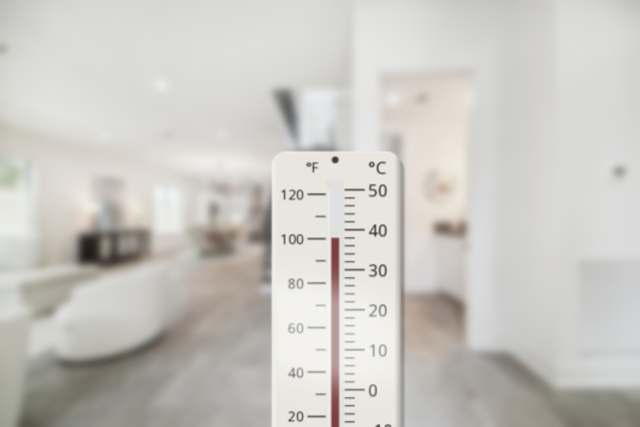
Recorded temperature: °C 38
